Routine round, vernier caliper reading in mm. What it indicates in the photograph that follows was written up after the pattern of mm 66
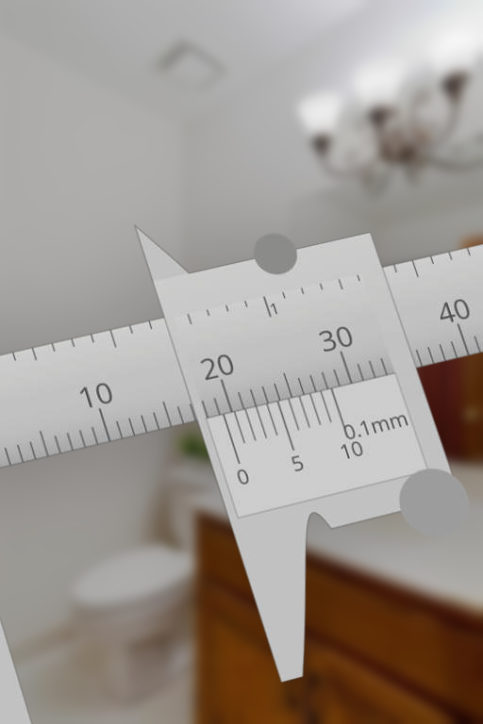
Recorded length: mm 19.3
